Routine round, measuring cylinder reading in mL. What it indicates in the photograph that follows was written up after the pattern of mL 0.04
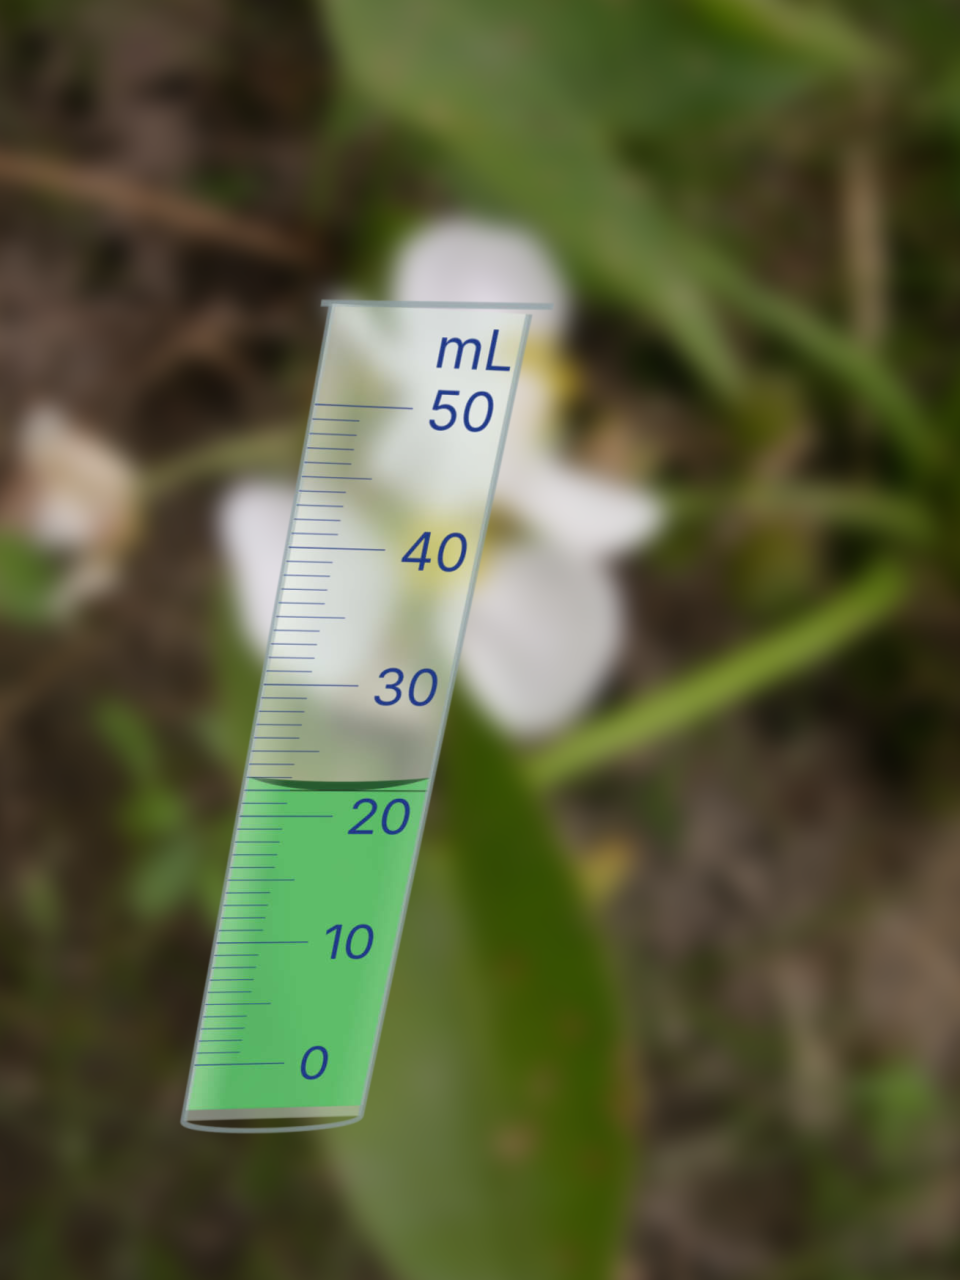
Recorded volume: mL 22
